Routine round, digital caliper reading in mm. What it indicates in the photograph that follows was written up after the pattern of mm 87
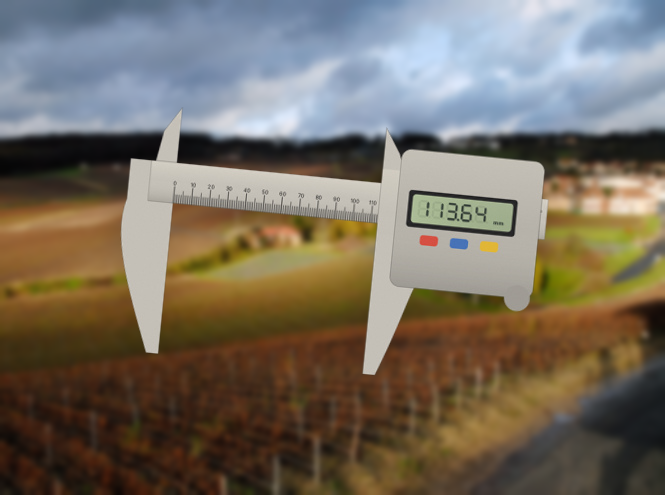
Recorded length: mm 113.64
